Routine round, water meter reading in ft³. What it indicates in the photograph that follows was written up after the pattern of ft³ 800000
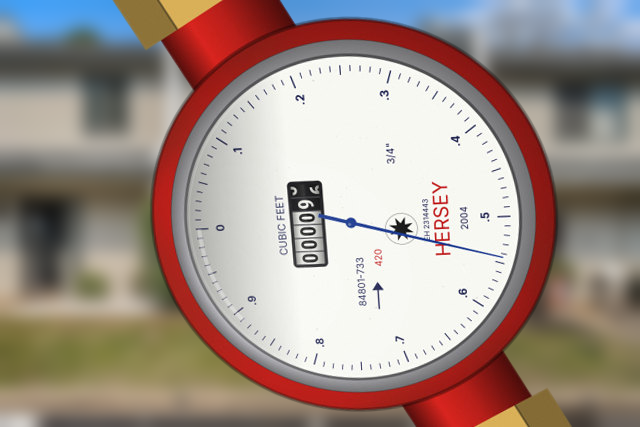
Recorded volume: ft³ 95.54
